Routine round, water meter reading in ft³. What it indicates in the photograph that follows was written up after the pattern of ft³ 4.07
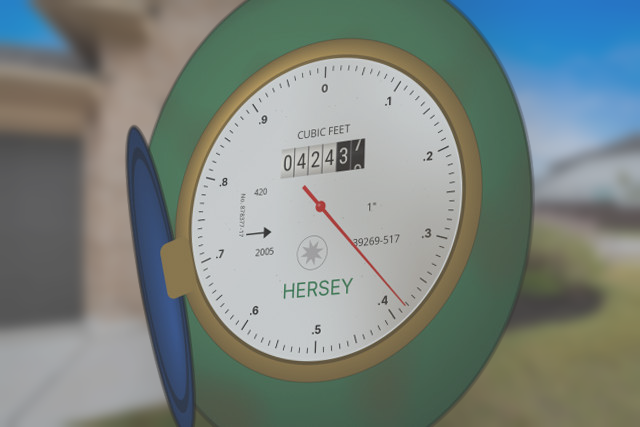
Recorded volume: ft³ 42437.38
